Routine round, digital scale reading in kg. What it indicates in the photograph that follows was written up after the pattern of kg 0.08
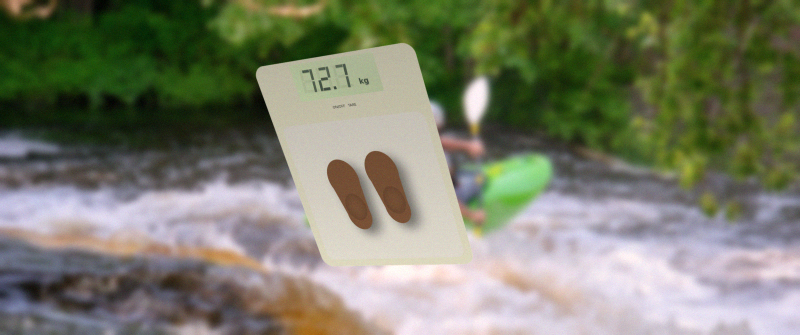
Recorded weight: kg 72.7
